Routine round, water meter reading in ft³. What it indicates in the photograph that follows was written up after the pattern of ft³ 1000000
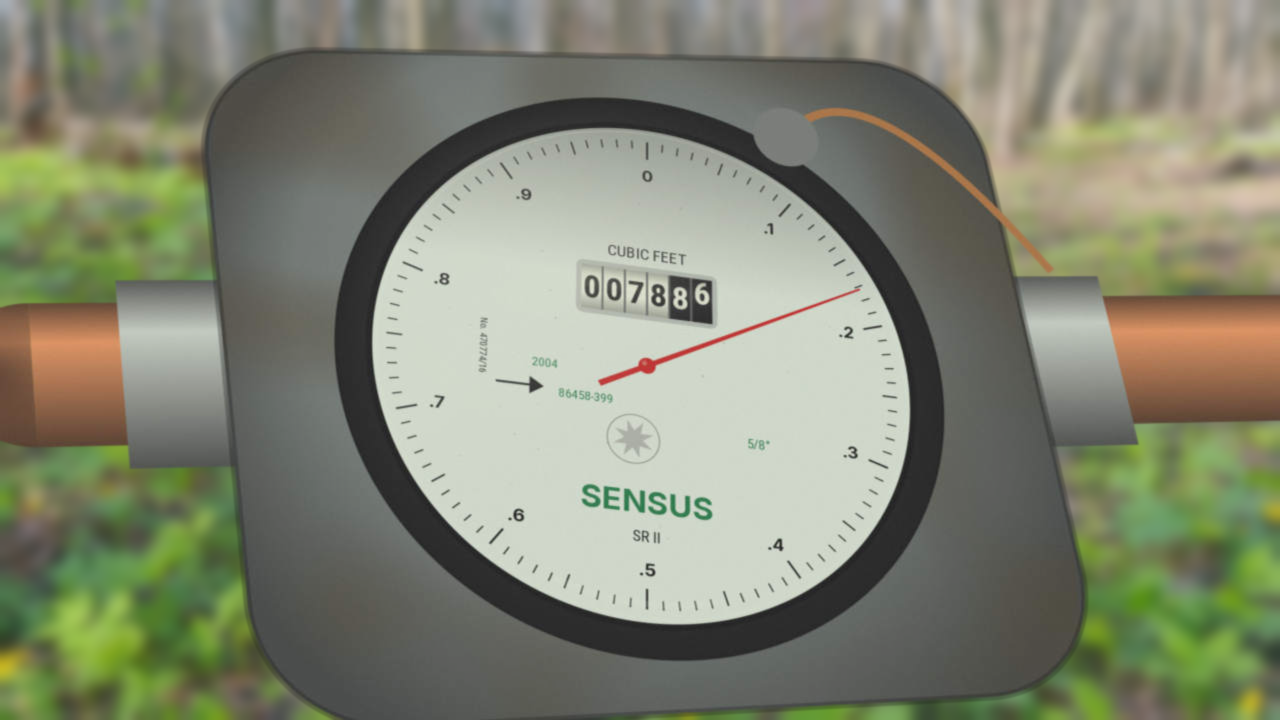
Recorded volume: ft³ 7886.17
